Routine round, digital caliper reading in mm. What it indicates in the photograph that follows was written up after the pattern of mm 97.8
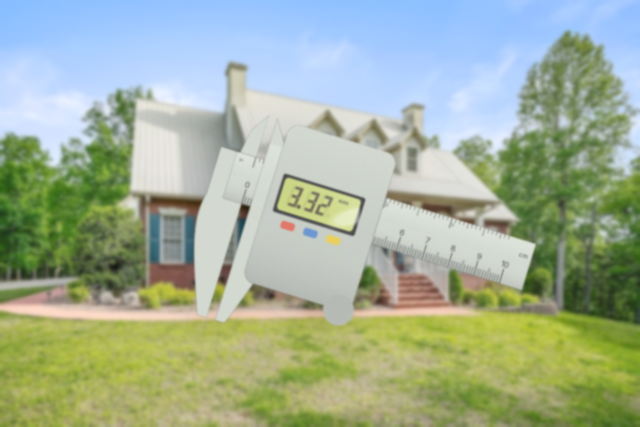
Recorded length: mm 3.32
